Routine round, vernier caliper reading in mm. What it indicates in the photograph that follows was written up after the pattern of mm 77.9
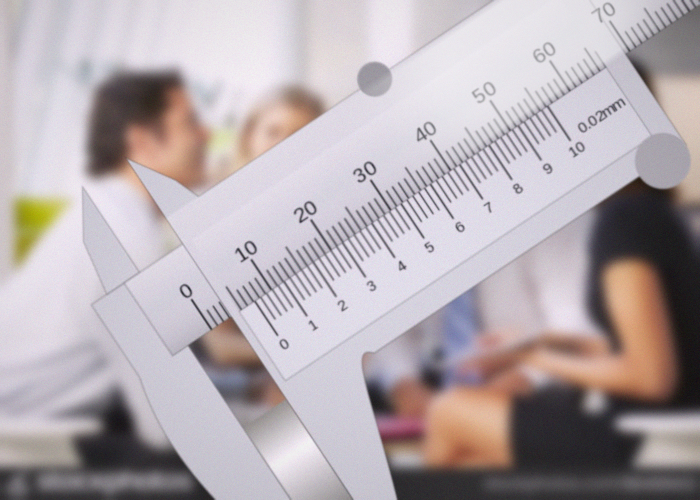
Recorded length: mm 7.2
